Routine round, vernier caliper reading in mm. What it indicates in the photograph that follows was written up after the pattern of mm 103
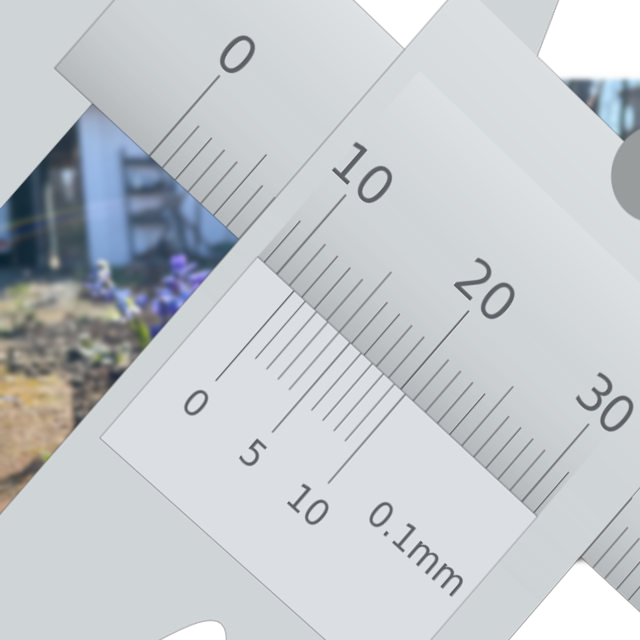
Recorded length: mm 11.4
